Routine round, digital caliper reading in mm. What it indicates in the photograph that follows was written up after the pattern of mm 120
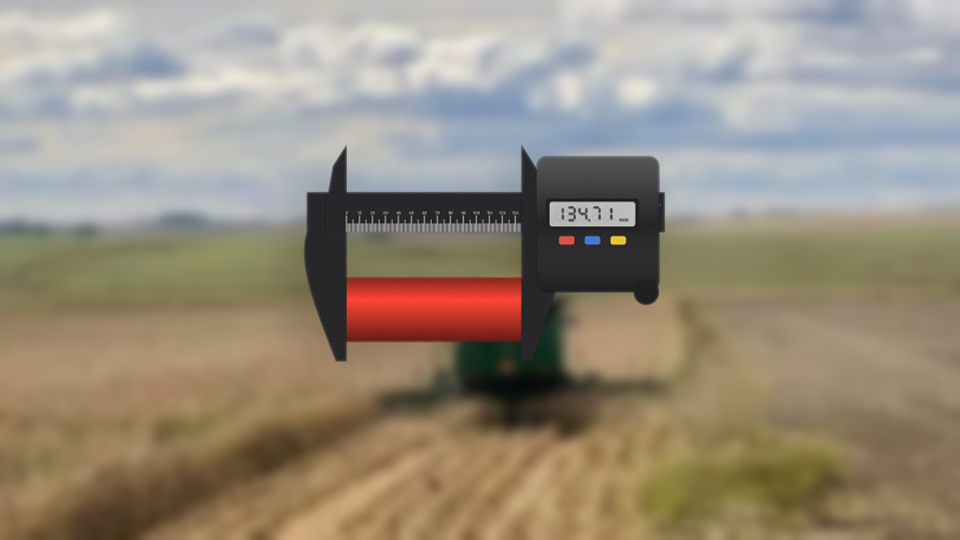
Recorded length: mm 134.71
